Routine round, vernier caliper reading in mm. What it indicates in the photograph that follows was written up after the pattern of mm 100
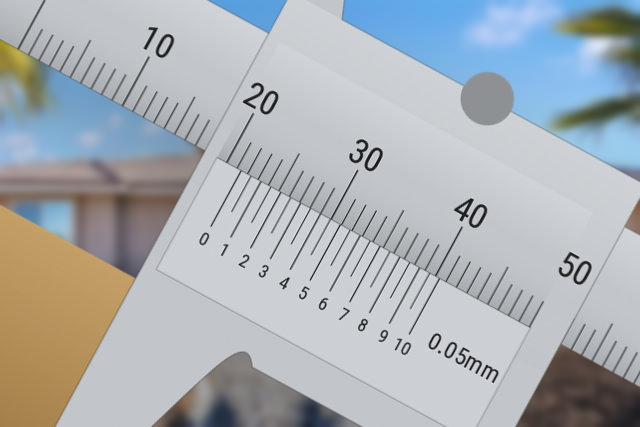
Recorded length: mm 21.4
